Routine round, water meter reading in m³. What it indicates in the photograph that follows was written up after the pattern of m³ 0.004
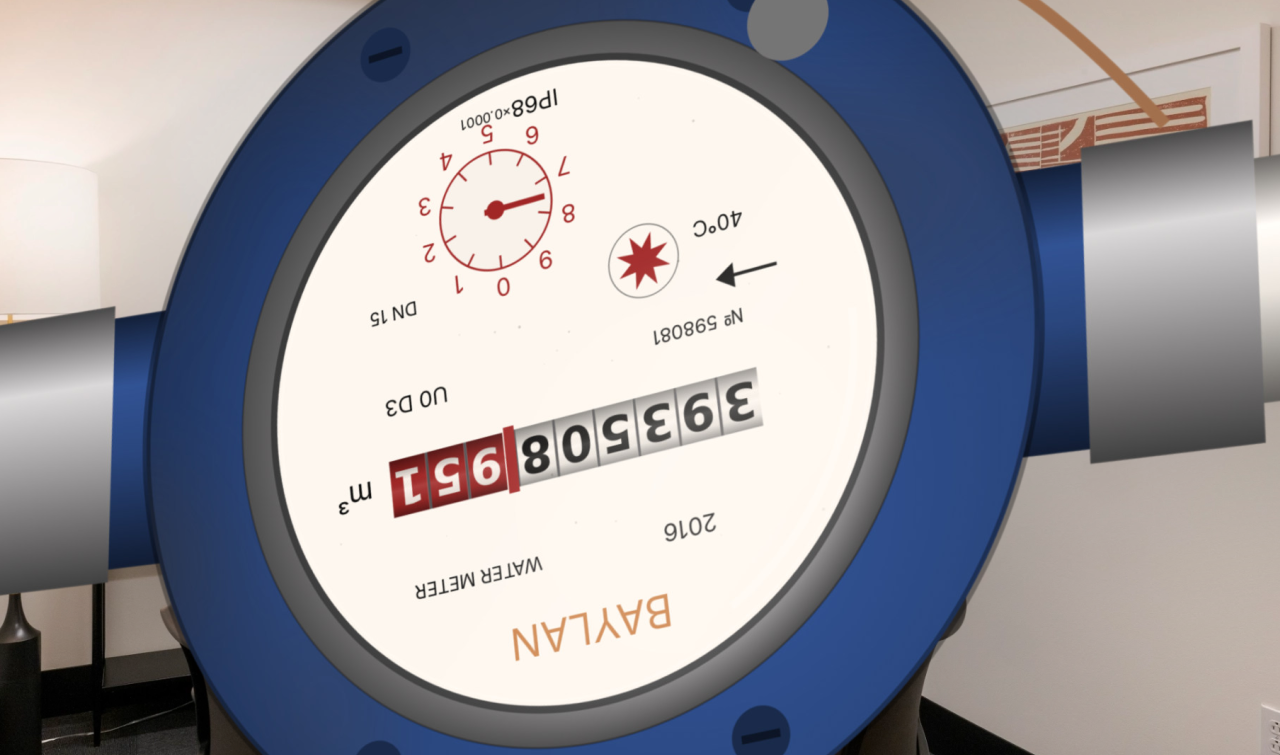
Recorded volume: m³ 393508.9517
